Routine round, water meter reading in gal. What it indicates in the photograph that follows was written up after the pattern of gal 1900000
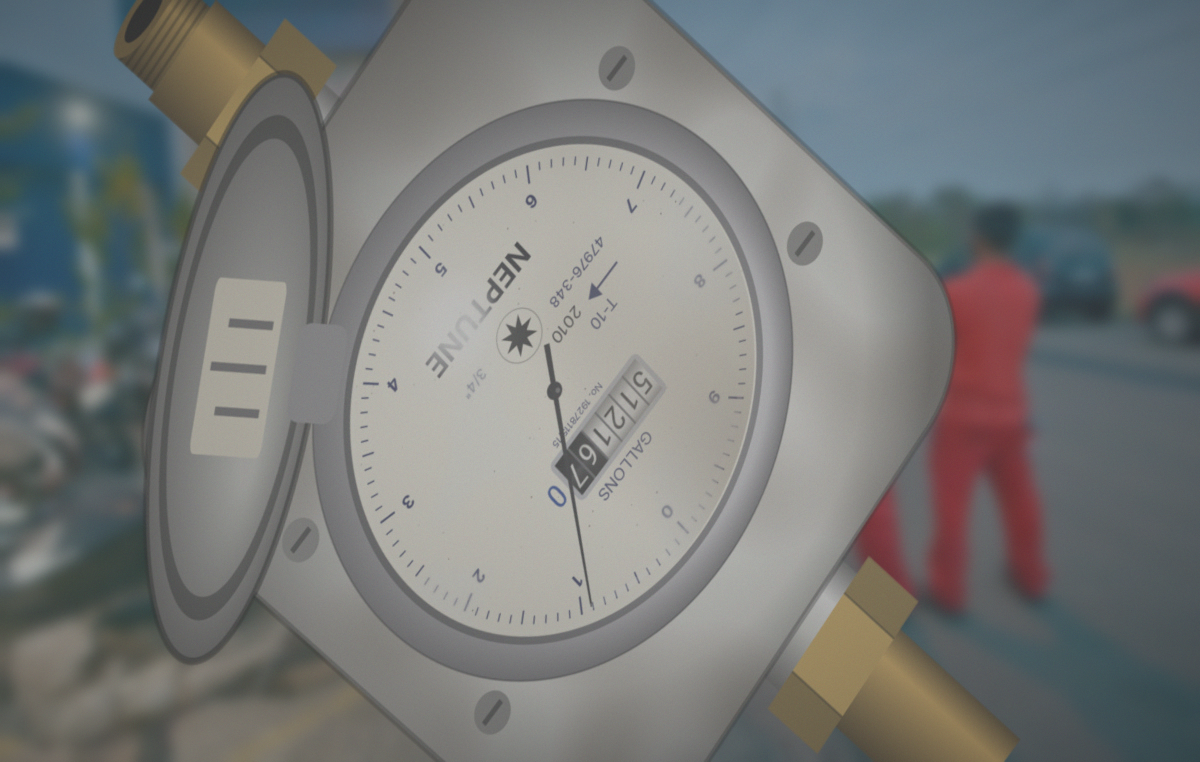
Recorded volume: gal 5121670.9
